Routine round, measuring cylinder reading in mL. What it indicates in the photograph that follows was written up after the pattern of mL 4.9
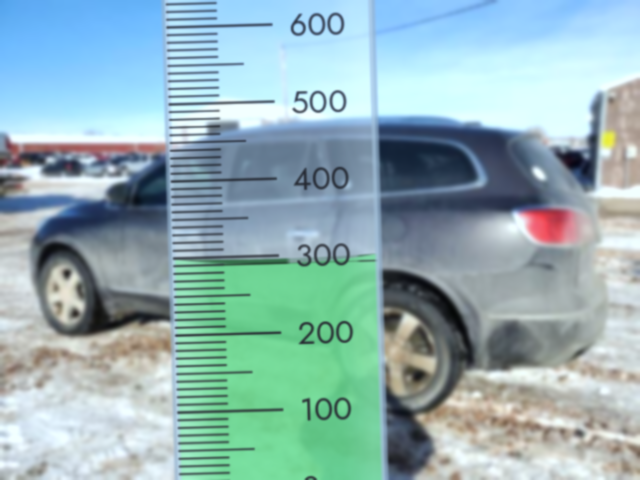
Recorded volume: mL 290
